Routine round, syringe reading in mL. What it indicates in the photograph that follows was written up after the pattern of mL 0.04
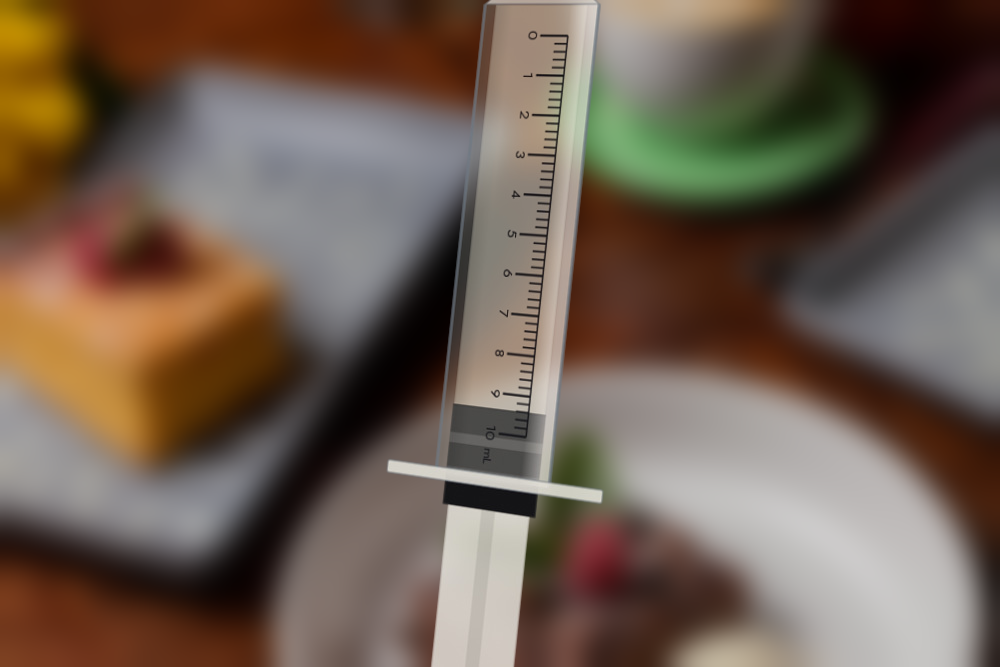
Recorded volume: mL 9.4
